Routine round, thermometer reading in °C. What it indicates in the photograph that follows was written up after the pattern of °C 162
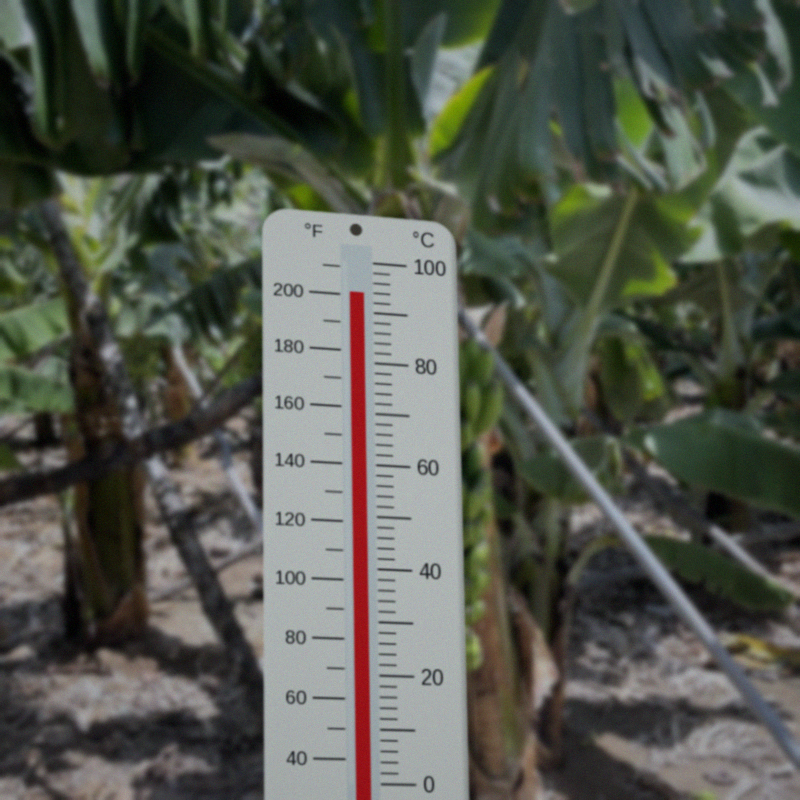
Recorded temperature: °C 94
